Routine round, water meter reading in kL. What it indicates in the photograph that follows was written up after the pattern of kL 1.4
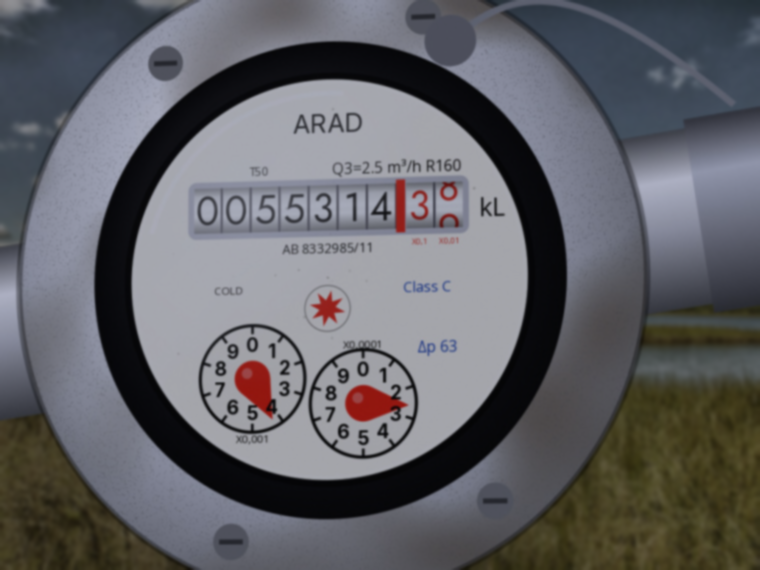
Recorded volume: kL 55314.3842
